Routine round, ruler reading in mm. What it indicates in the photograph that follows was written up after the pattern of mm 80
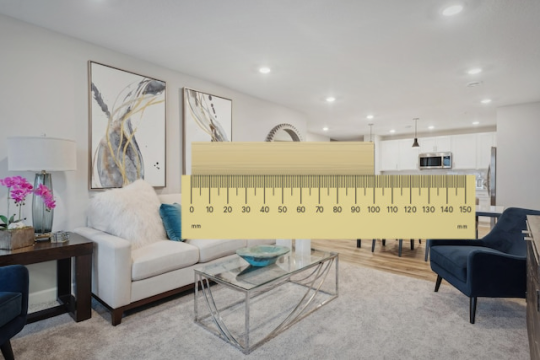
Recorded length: mm 100
